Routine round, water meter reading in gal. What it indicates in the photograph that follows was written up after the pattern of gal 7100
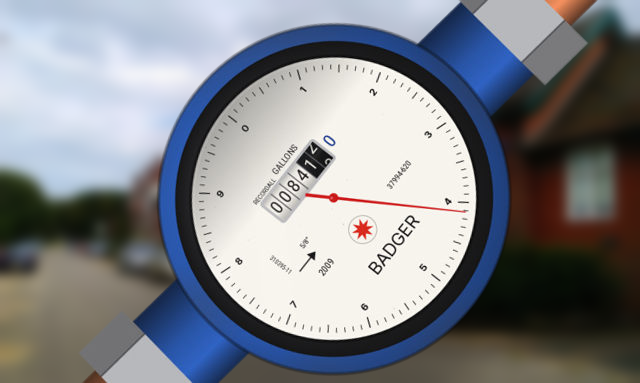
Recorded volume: gal 84124.1
